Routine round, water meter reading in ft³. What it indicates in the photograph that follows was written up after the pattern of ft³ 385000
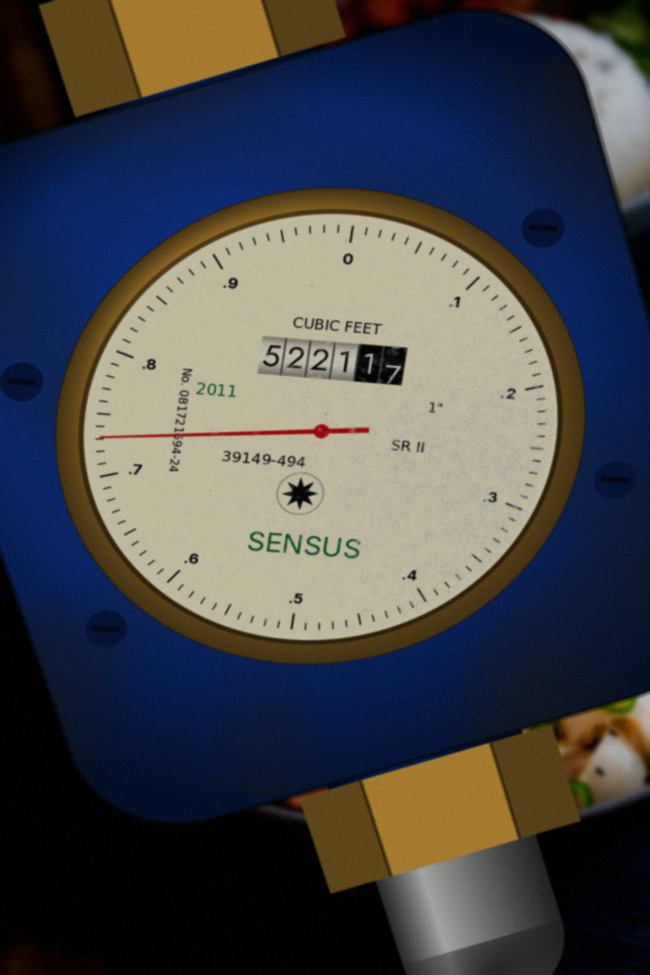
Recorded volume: ft³ 522116.73
